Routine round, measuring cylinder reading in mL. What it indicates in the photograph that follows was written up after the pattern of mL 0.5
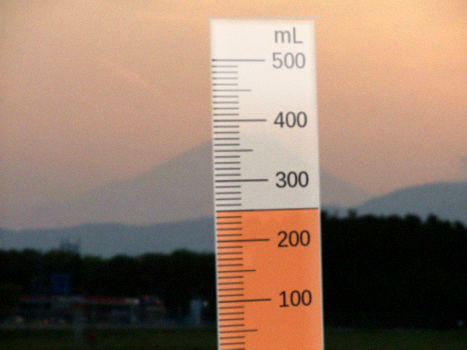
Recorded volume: mL 250
